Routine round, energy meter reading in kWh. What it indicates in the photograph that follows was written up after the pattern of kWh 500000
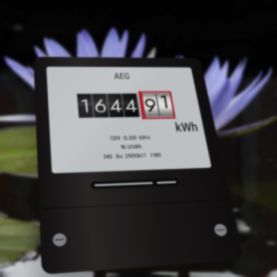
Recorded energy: kWh 1644.91
